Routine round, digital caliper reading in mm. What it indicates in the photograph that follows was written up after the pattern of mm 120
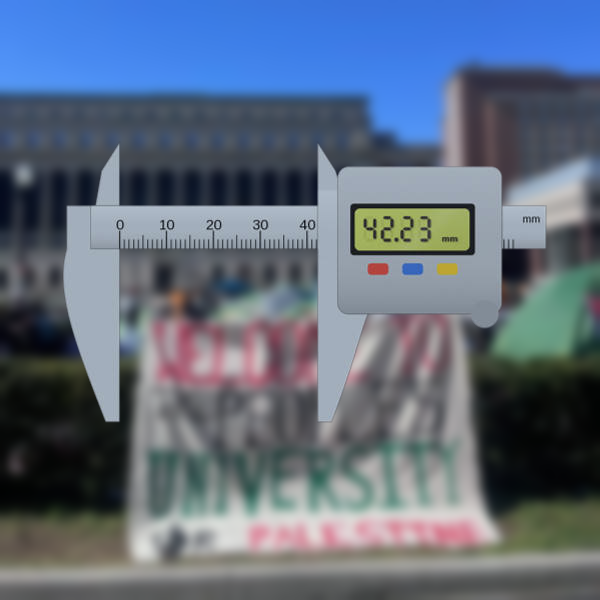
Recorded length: mm 42.23
